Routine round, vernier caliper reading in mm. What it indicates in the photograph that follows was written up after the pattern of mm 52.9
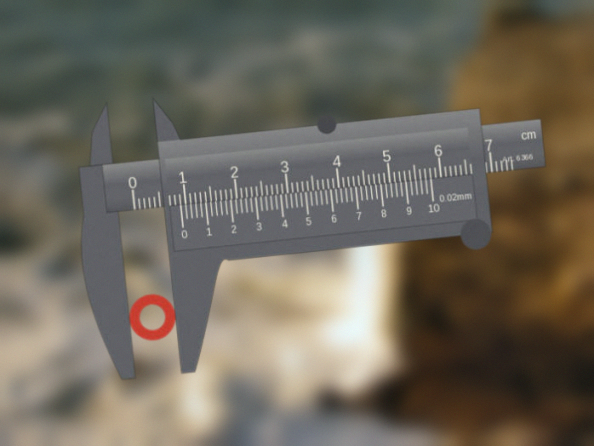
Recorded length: mm 9.0
